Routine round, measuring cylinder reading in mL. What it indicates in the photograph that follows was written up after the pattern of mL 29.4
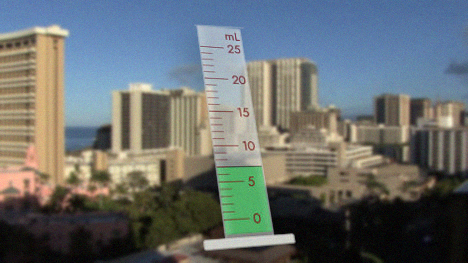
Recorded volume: mL 7
